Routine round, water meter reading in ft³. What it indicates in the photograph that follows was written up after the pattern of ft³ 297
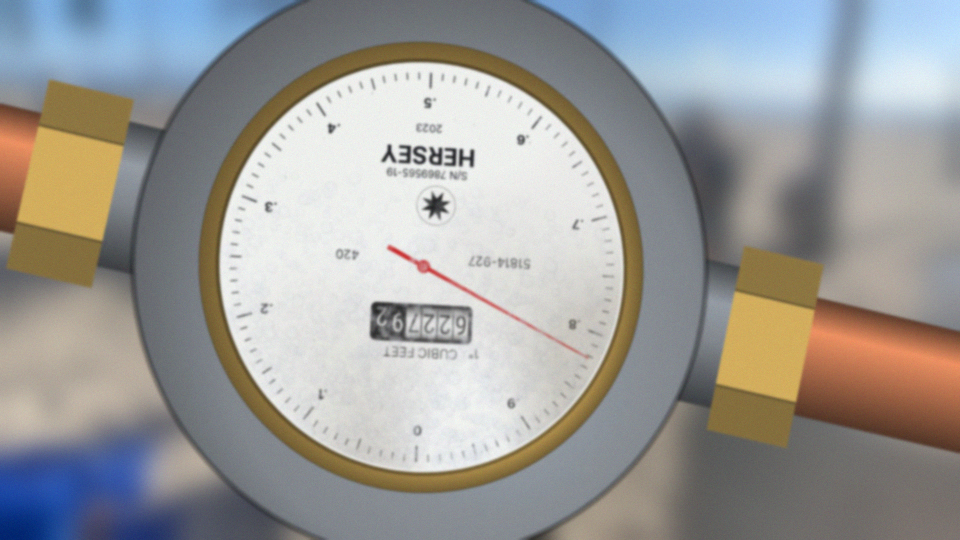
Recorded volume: ft³ 622791.82
